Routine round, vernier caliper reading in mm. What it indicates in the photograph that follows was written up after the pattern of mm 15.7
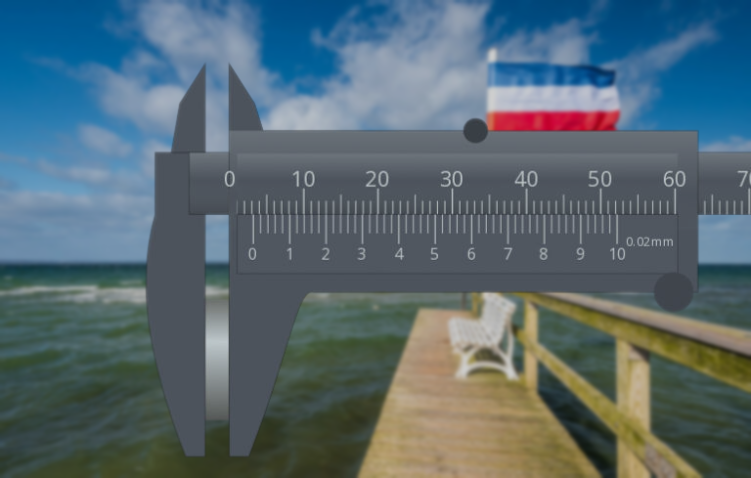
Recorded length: mm 3.2
